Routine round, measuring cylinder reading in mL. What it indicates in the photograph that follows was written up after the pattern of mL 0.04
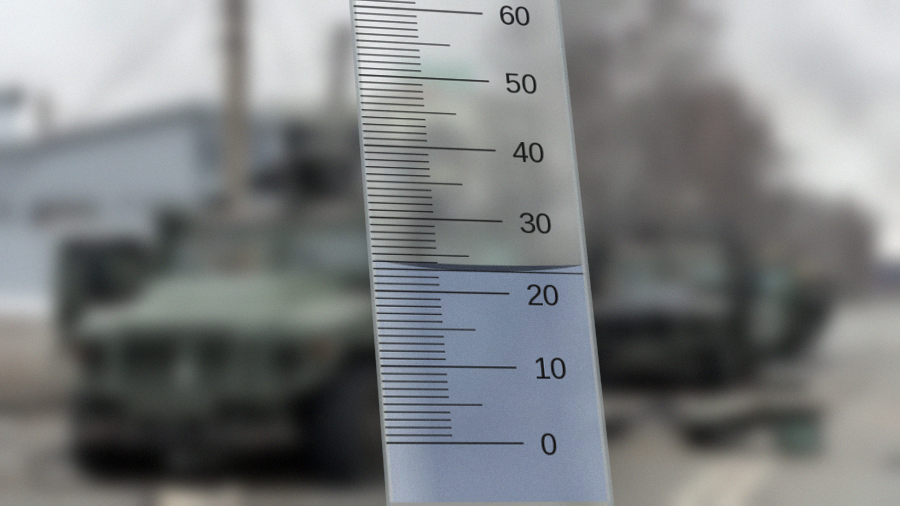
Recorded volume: mL 23
